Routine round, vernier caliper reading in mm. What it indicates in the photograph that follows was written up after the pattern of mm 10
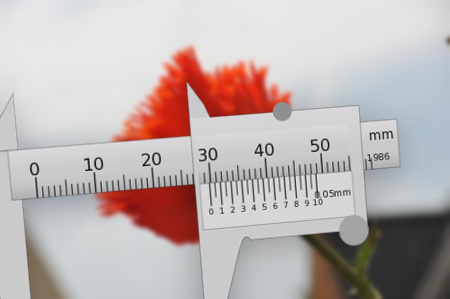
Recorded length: mm 29.8
